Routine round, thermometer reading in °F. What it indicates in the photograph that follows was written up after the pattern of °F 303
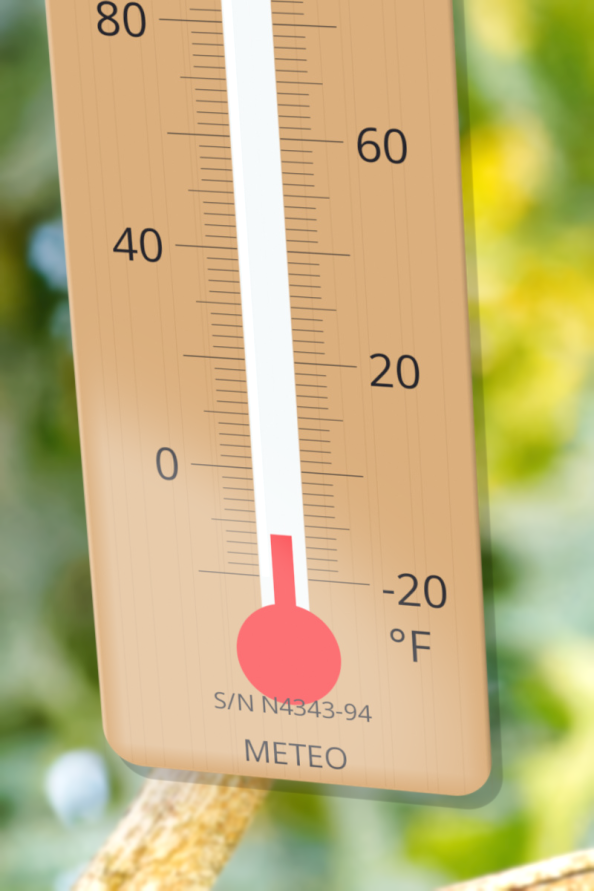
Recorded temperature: °F -12
